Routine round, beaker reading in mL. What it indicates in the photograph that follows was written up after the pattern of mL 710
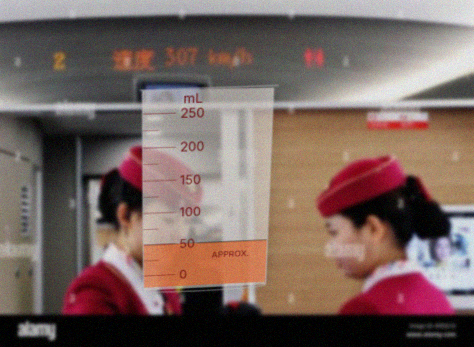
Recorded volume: mL 50
